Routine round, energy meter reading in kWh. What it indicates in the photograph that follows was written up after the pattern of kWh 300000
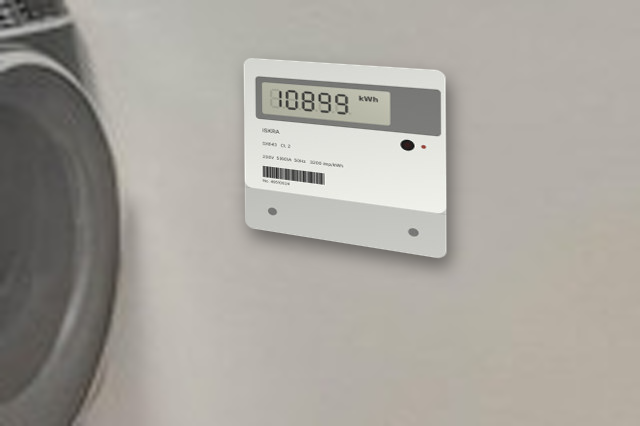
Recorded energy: kWh 10899
